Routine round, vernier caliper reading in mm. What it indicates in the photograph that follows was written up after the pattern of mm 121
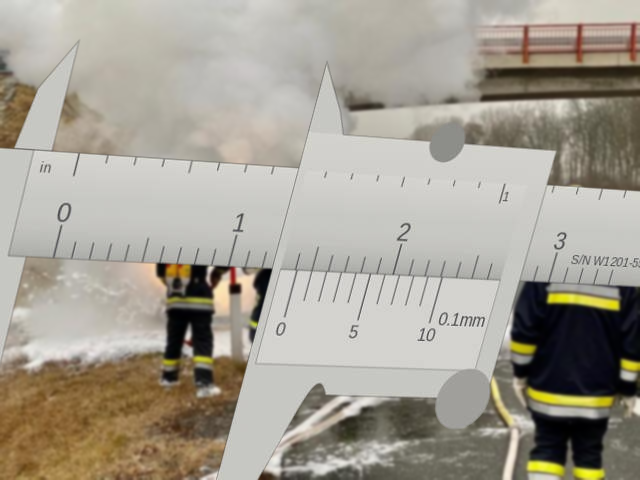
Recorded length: mm 14.1
